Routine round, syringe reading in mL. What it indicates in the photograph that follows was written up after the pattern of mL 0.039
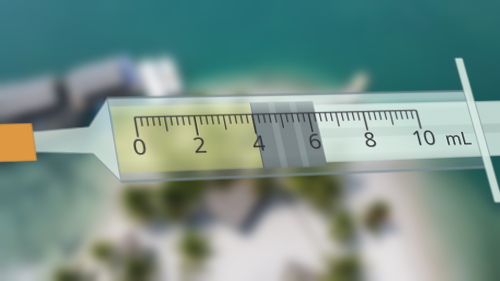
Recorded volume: mL 4
